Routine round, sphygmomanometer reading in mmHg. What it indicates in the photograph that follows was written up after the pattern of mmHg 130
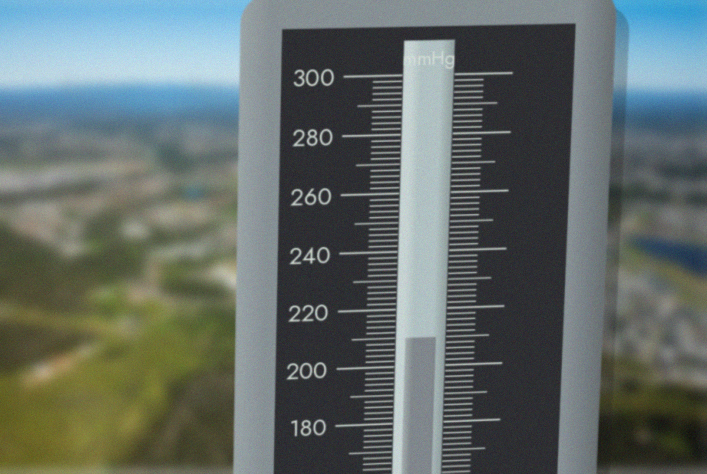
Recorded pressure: mmHg 210
